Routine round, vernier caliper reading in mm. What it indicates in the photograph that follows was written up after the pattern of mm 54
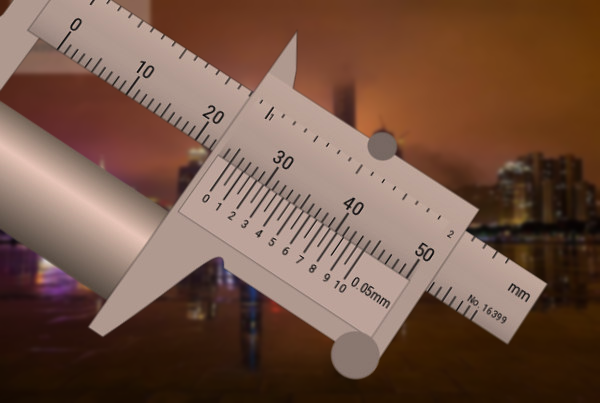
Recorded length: mm 25.0
